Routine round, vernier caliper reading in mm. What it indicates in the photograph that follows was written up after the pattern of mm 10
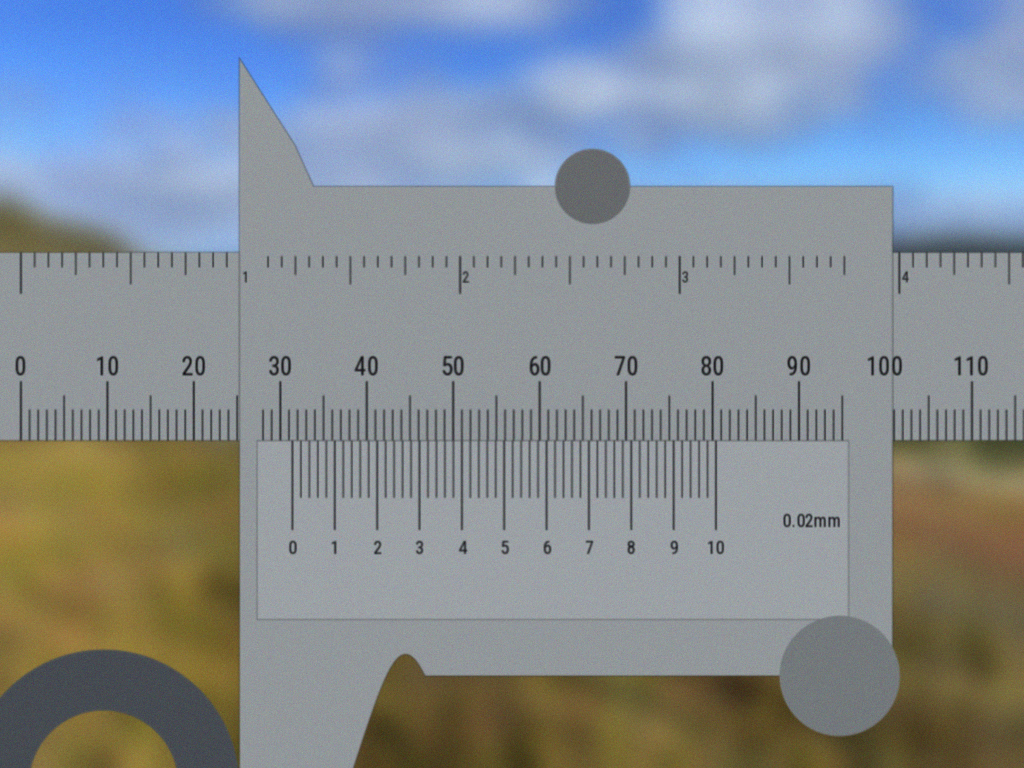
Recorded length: mm 31.4
